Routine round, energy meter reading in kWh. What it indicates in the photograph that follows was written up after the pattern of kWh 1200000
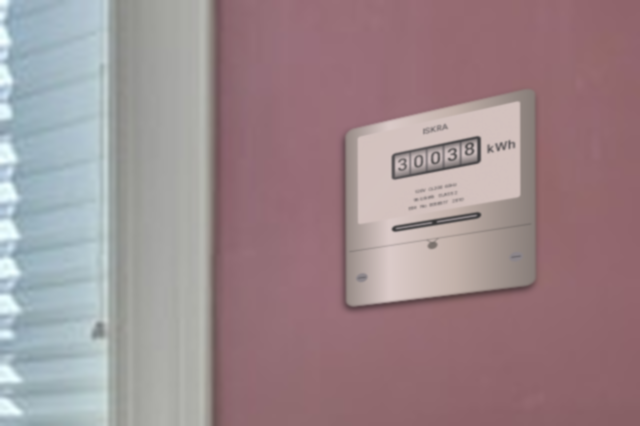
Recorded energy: kWh 30038
